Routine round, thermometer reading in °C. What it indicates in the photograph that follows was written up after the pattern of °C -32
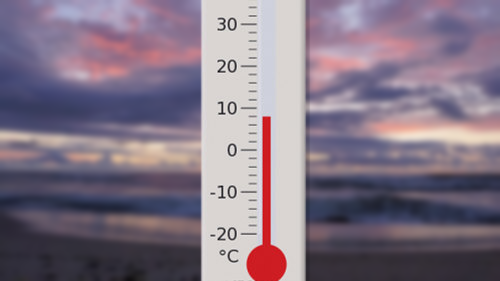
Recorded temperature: °C 8
